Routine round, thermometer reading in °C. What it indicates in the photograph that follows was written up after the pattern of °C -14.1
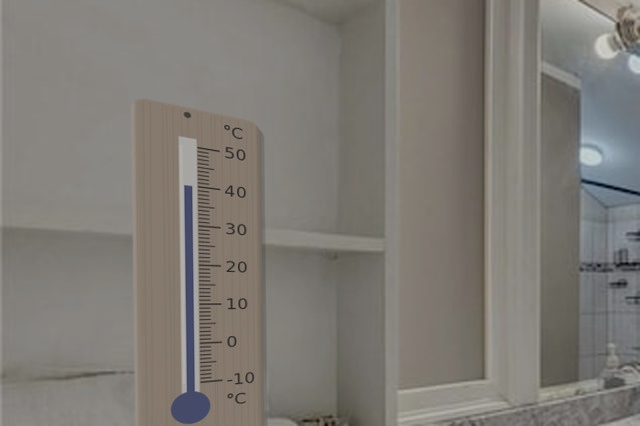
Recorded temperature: °C 40
